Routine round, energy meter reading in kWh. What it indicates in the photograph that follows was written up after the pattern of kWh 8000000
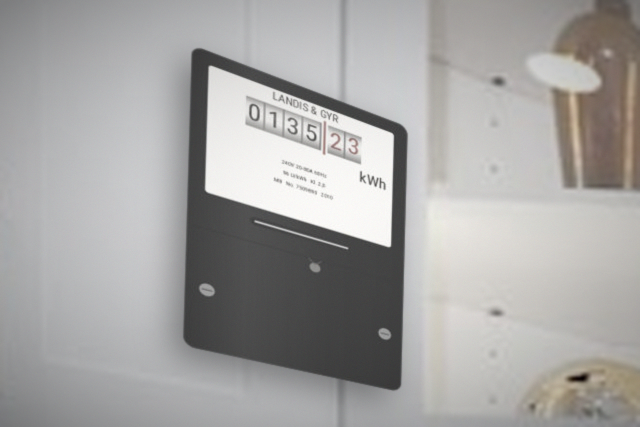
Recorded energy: kWh 135.23
